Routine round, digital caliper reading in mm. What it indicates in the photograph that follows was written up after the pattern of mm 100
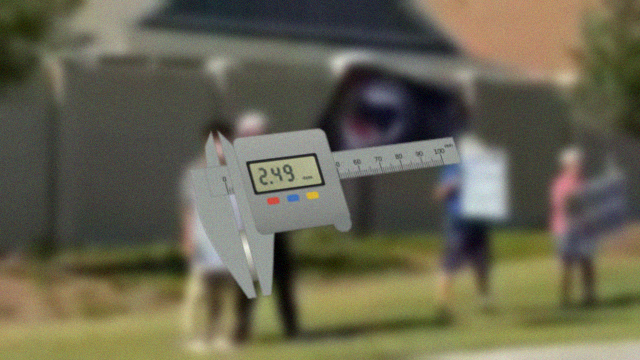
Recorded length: mm 2.49
